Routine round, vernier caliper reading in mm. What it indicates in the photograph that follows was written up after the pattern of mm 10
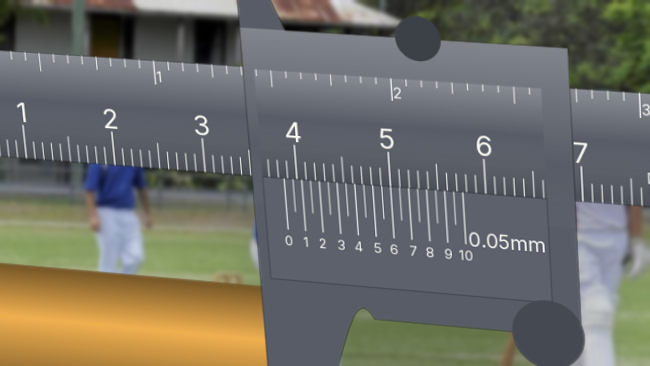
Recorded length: mm 38.6
